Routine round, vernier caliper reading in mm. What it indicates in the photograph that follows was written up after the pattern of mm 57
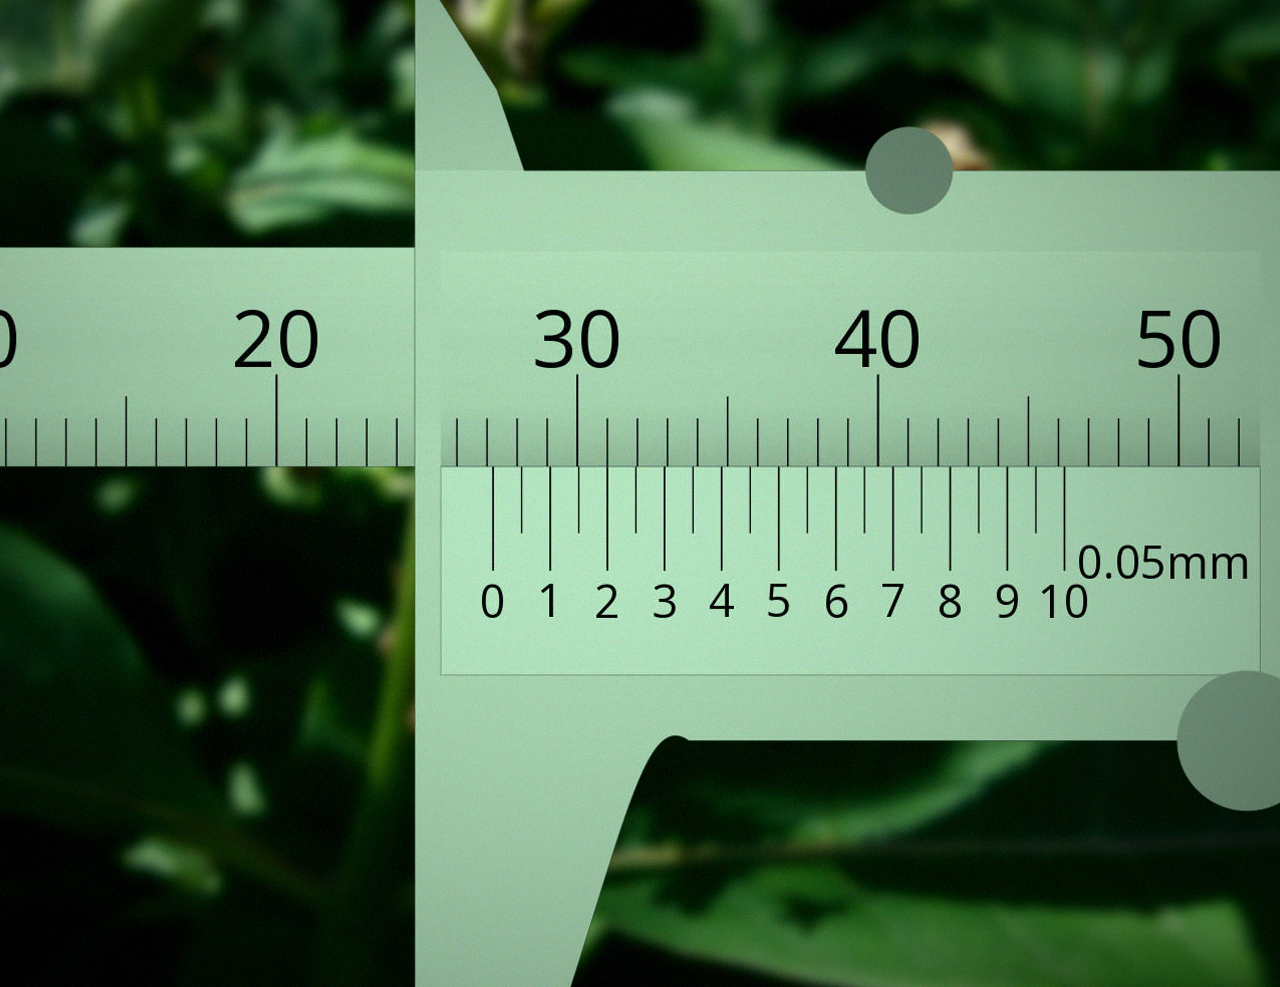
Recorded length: mm 27.20
